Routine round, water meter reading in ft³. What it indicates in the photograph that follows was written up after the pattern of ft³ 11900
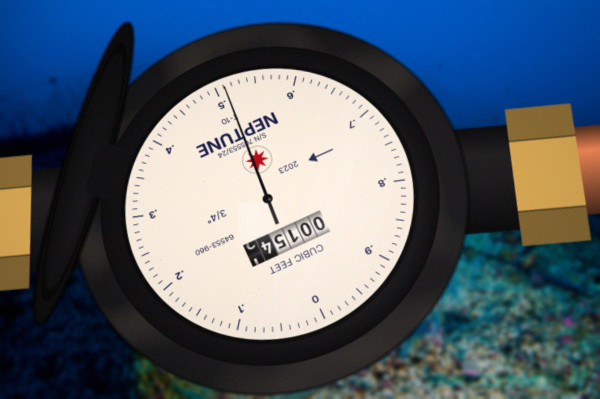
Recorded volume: ft³ 1541.51
